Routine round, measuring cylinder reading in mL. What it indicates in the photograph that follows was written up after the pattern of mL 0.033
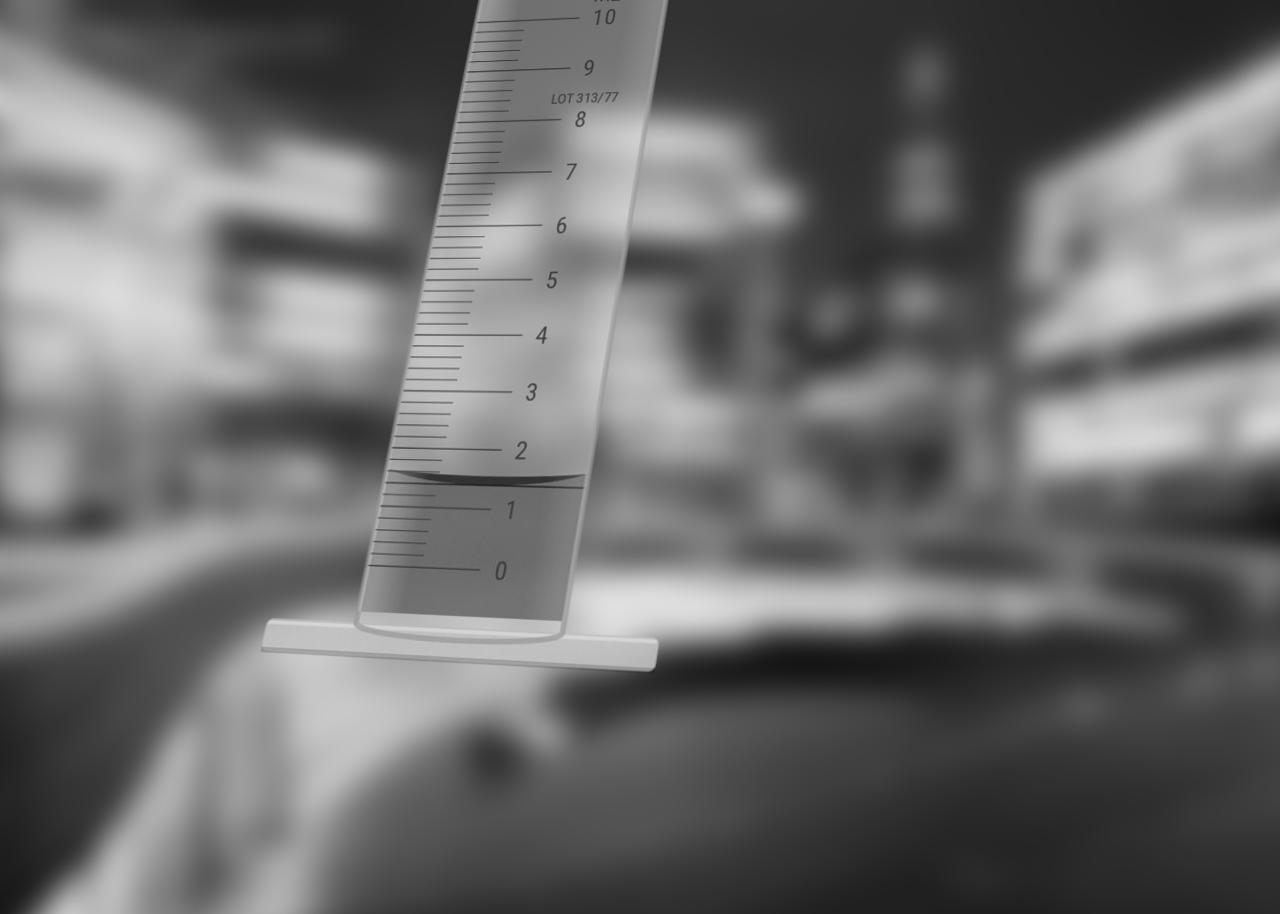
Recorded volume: mL 1.4
